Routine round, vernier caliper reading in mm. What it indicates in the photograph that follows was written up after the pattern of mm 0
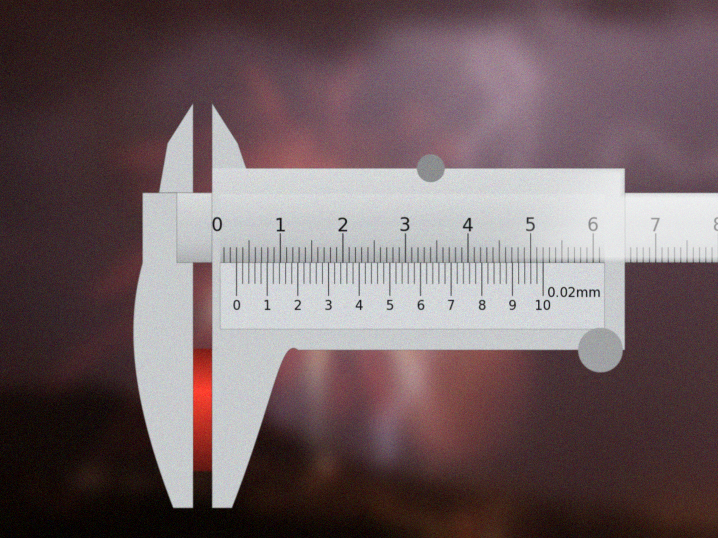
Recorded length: mm 3.0
